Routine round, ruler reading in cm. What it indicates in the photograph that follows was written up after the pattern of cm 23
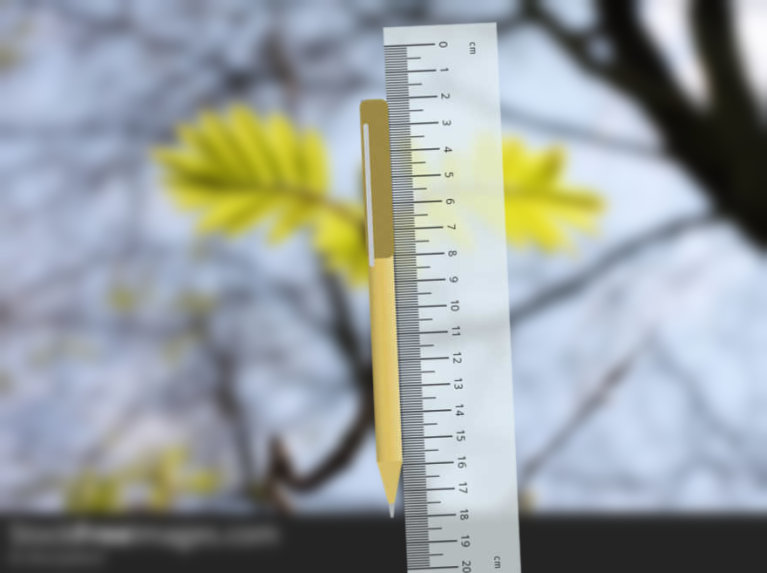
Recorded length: cm 16
